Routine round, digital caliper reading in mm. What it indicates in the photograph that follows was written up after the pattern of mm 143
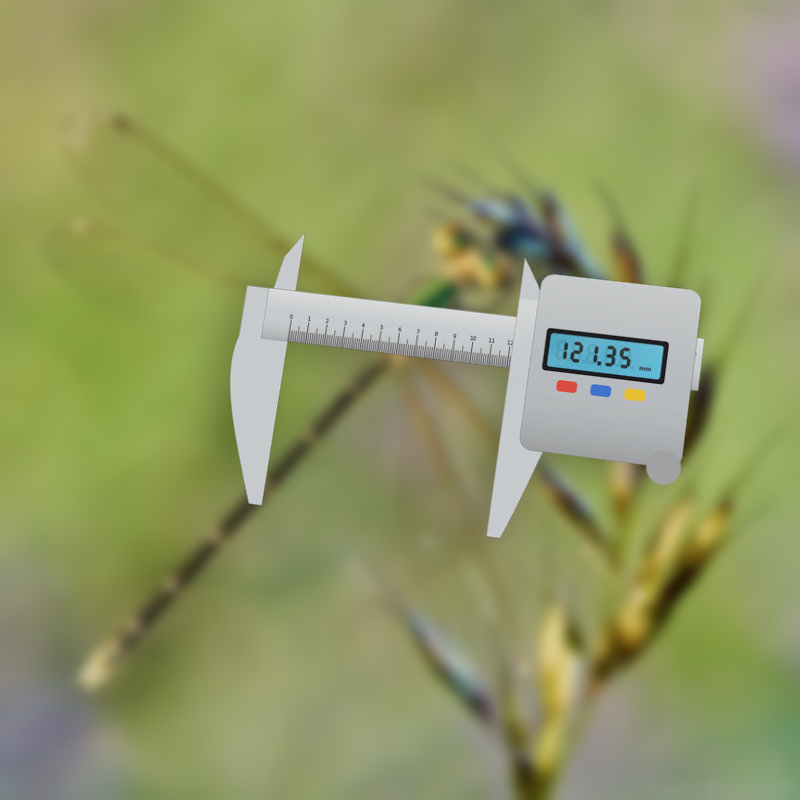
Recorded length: mm 121.35
